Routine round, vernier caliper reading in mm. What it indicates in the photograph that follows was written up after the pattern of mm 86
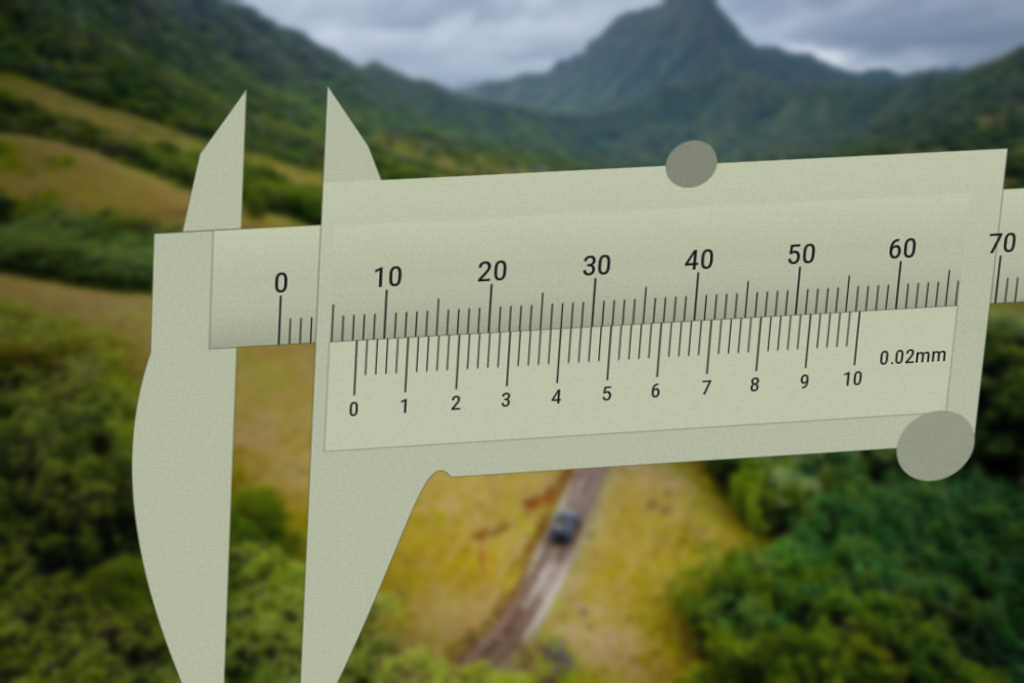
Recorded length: mm 7.4
